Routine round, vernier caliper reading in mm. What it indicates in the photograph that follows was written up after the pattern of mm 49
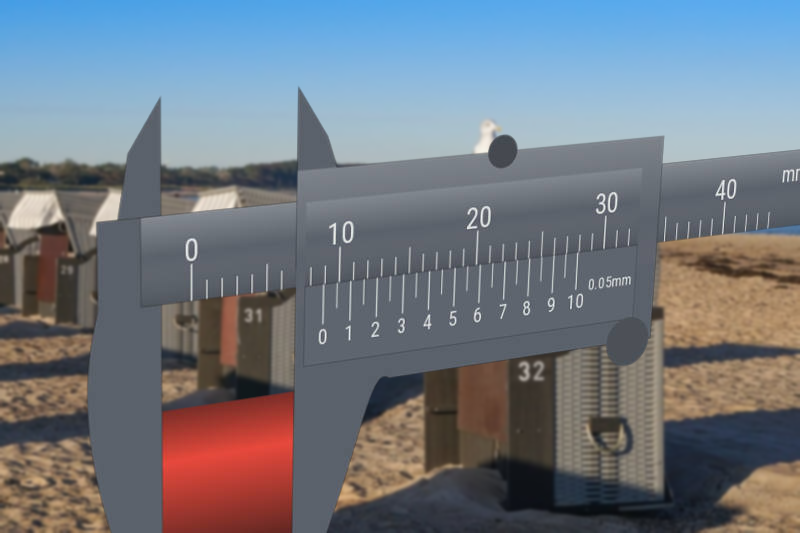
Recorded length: mm 8.9
